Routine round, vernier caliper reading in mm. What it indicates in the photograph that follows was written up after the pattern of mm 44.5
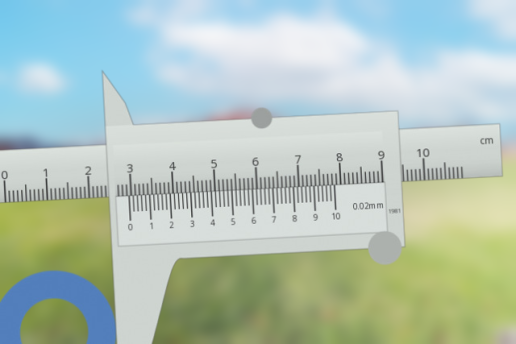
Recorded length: mm 29.5
